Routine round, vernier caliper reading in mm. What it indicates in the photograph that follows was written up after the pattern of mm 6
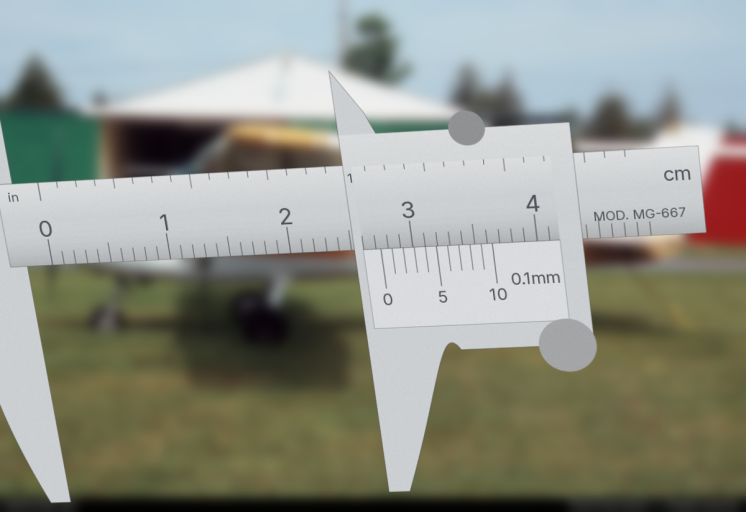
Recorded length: mm 27.4
